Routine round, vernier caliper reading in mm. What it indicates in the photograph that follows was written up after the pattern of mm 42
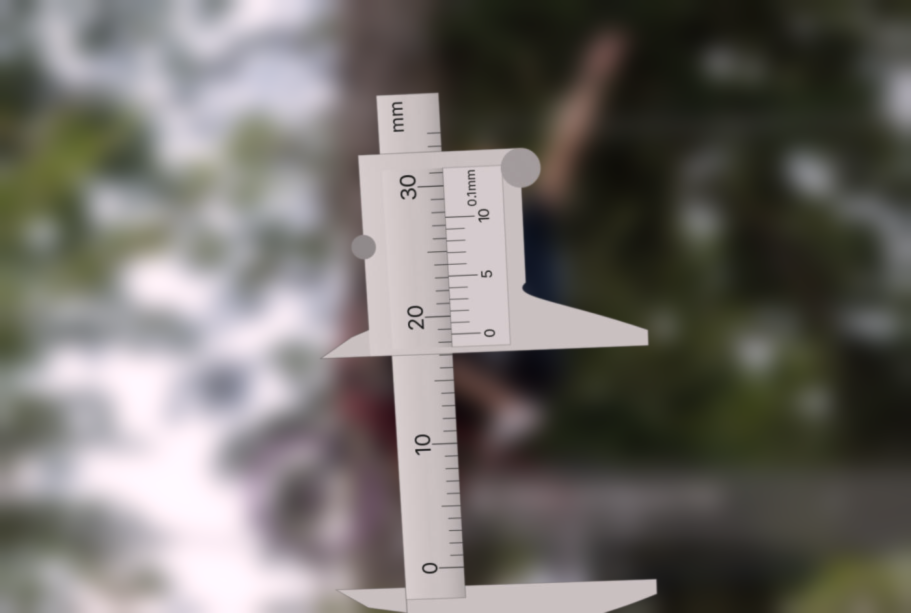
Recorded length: mm 18.6
